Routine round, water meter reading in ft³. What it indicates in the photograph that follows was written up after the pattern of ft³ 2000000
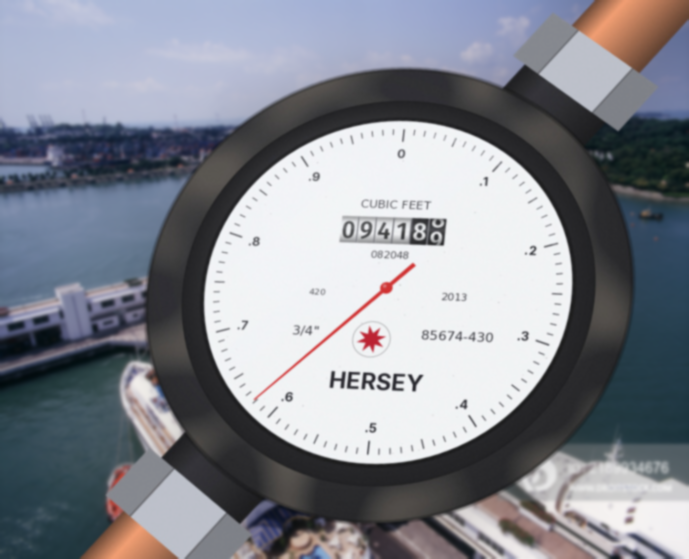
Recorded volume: ft³ 94188.62
